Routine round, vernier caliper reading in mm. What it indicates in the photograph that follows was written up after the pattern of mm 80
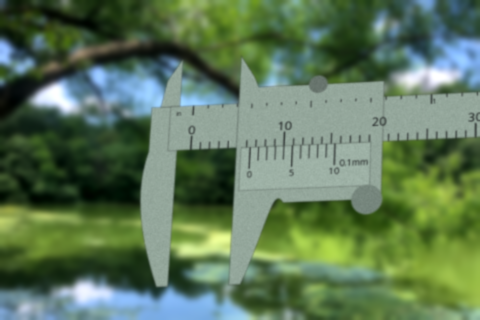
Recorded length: mm 6.4
